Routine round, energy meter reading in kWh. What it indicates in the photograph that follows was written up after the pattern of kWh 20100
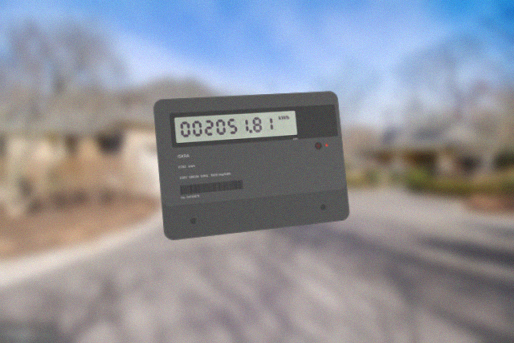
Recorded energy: kWh 2051.81
